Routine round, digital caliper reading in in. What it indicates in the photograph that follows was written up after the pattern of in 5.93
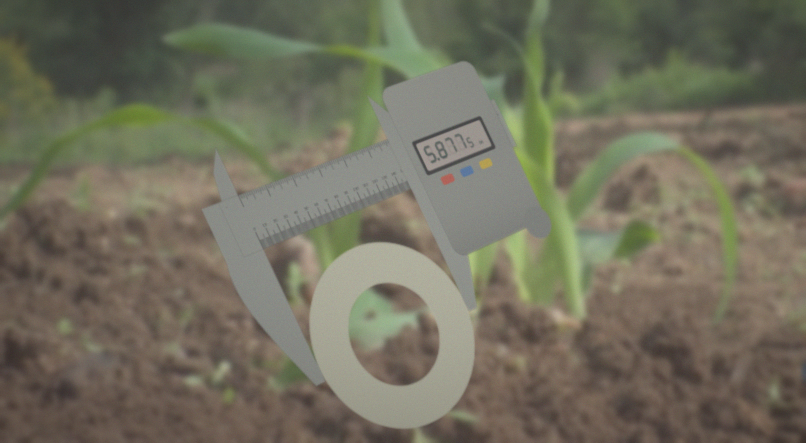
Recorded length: in 5.8775
